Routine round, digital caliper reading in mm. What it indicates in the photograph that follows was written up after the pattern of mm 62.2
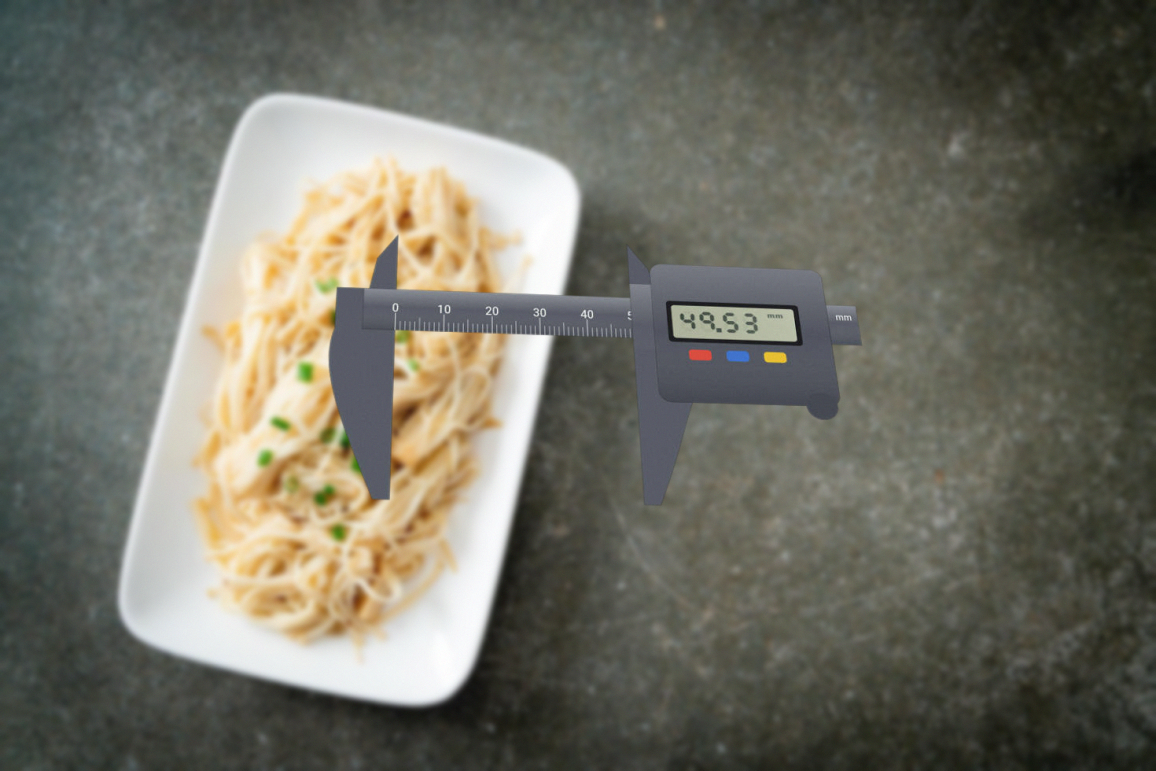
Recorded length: mm 49.53
